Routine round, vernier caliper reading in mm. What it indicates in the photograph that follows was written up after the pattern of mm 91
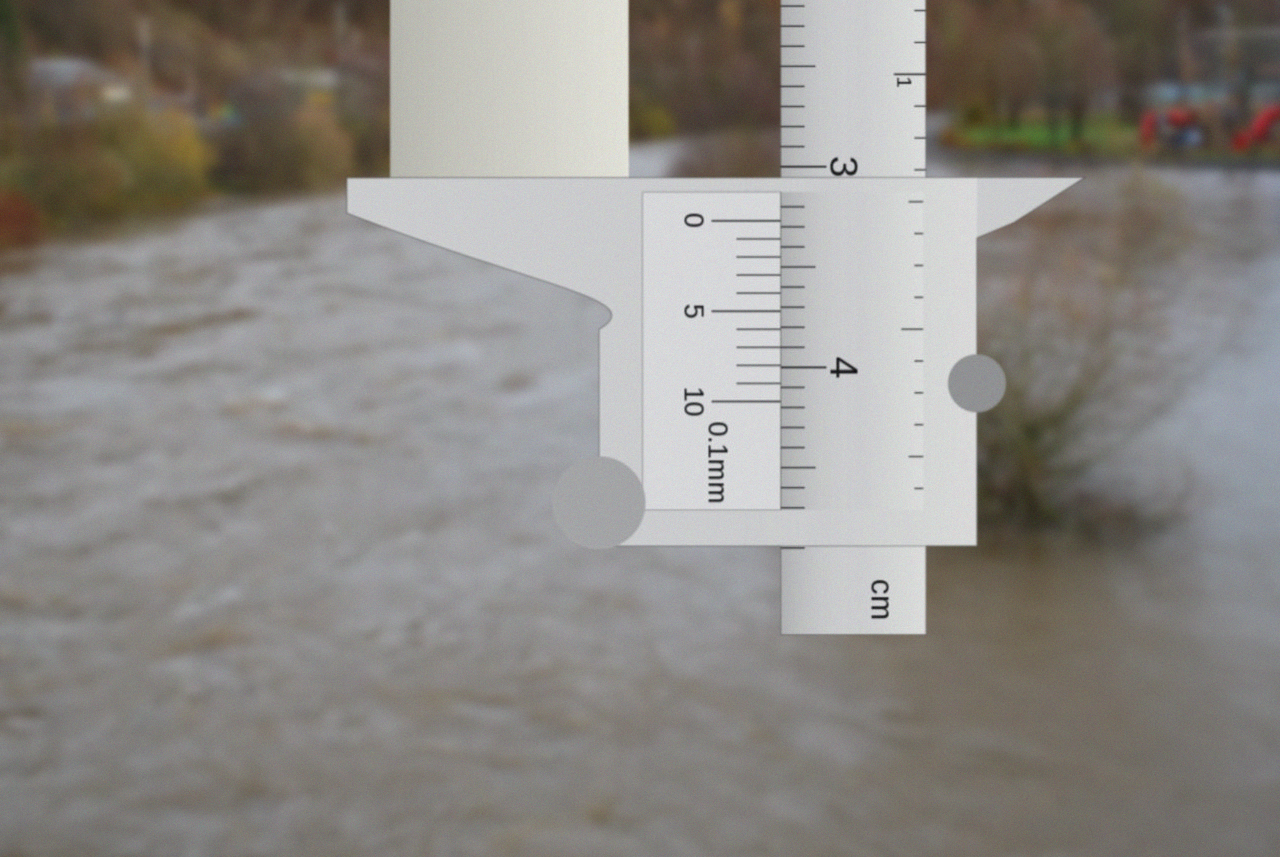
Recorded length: mm 32.7
